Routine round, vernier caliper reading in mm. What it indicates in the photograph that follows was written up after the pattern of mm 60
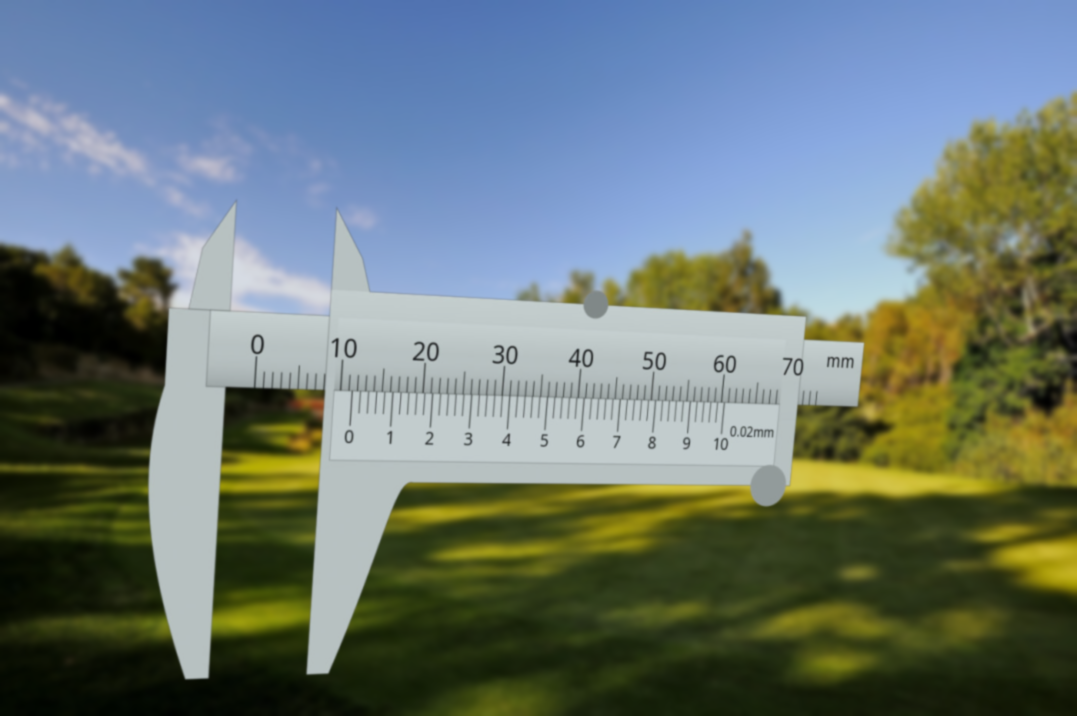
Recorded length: mm 11.4
